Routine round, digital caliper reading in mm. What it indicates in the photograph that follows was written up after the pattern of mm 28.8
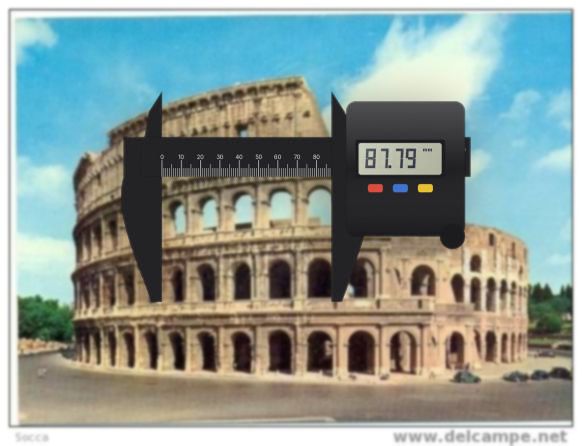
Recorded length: mm 87.79
